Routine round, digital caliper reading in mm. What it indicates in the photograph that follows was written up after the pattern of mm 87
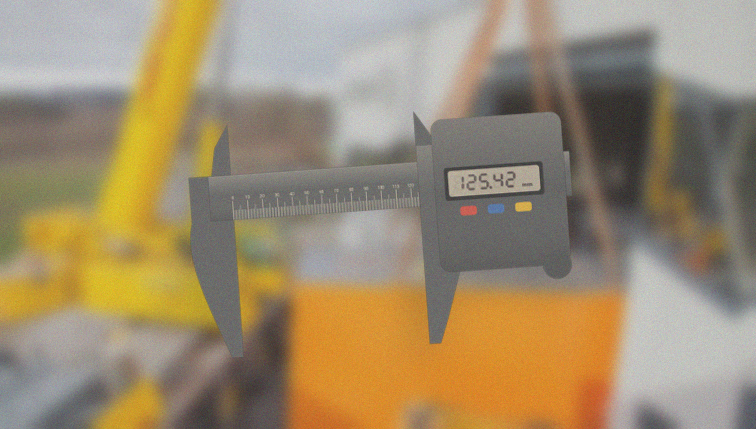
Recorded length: mm 125.42
